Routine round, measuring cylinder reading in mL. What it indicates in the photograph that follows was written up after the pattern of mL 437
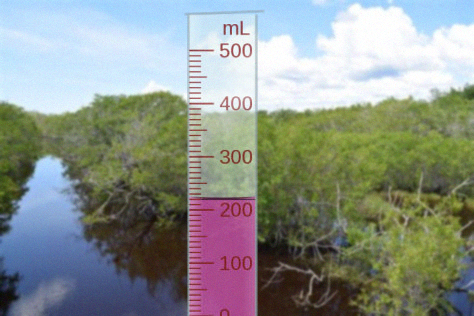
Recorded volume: mL 220
